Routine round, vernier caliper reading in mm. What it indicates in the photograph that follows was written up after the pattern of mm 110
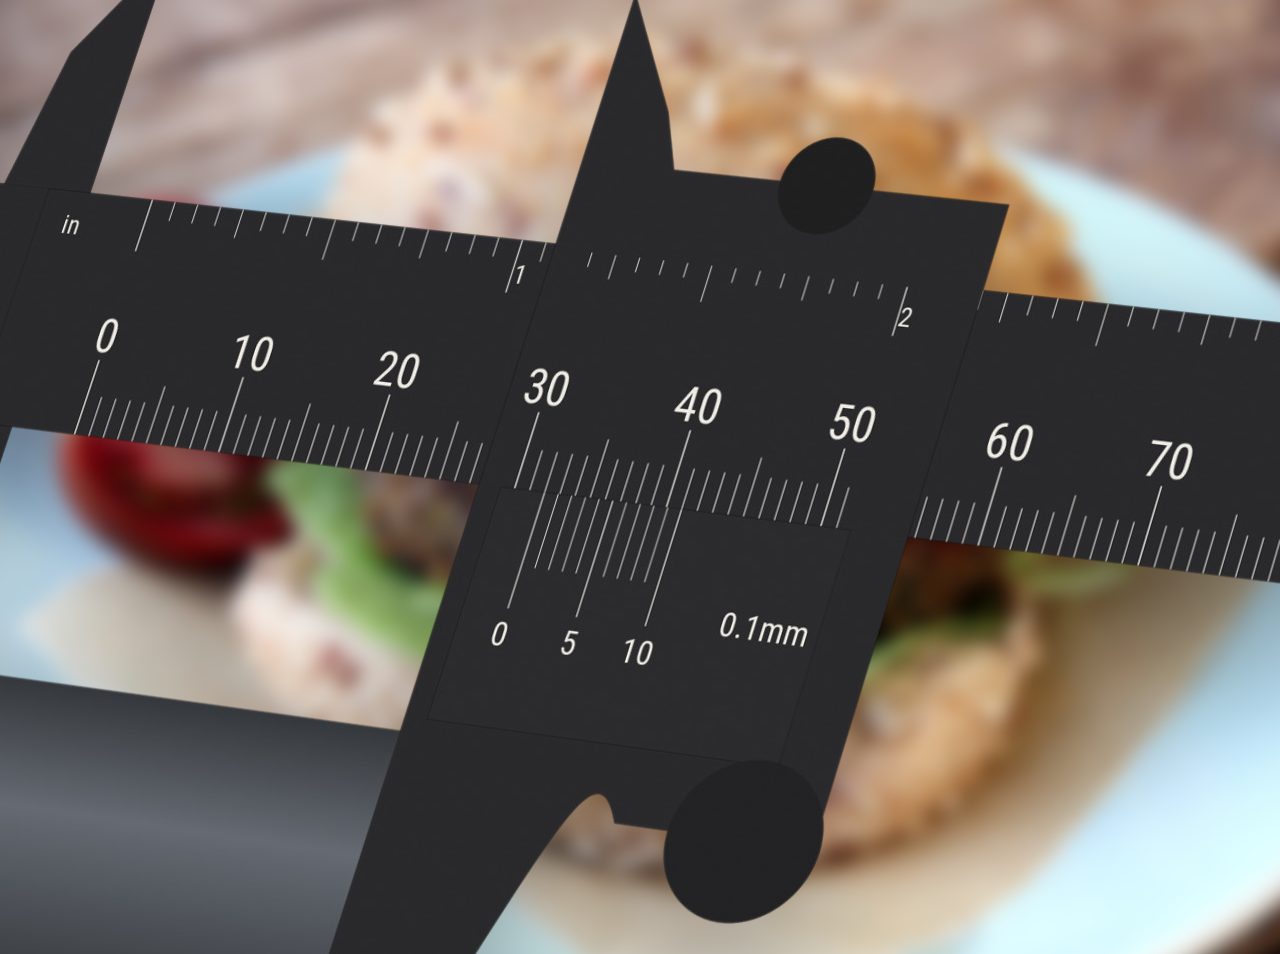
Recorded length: mm 32.0
